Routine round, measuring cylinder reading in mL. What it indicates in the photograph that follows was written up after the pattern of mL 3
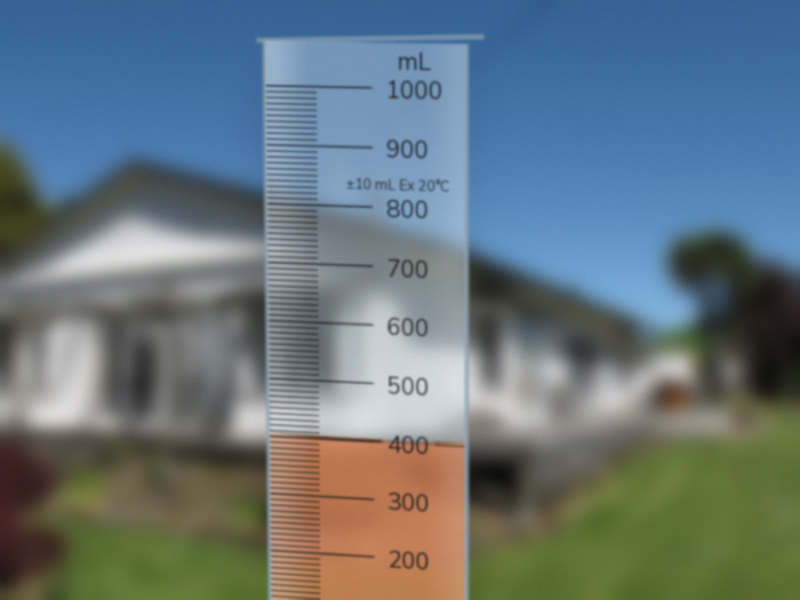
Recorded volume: mL 400
